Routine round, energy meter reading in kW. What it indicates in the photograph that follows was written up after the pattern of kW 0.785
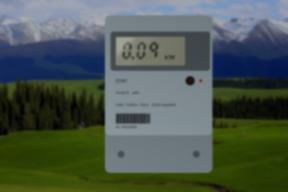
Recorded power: kW 0.09
